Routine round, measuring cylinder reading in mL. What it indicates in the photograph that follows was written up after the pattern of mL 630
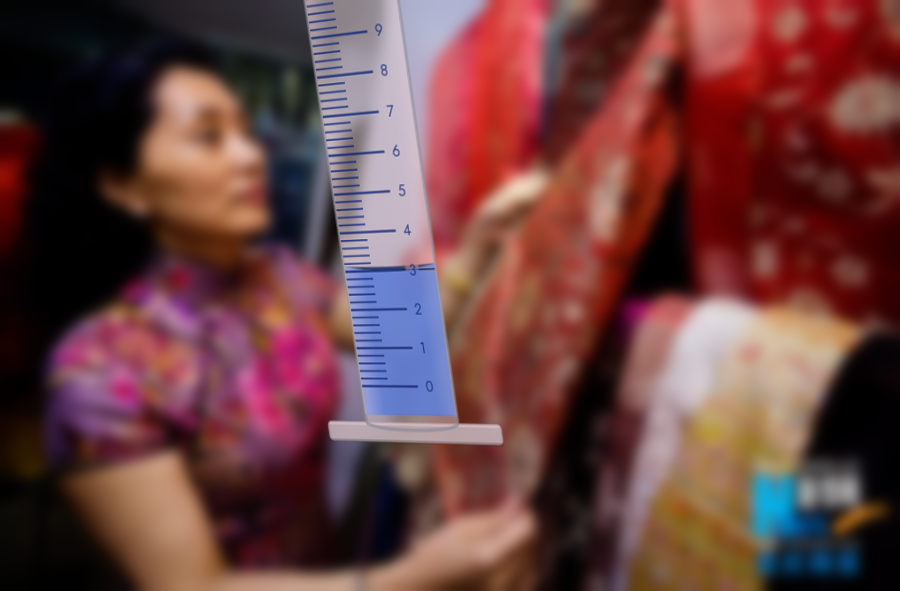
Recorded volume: mL 3
